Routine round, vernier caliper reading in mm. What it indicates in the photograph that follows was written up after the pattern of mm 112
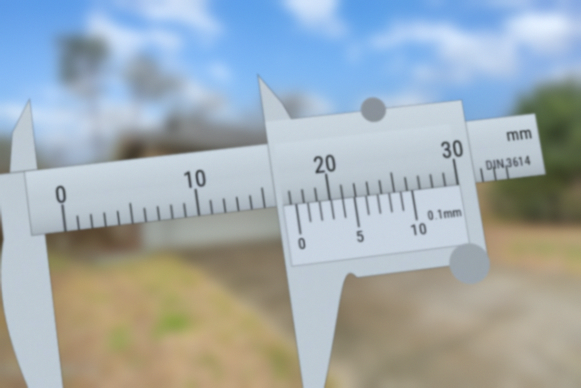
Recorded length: mm 17.4
